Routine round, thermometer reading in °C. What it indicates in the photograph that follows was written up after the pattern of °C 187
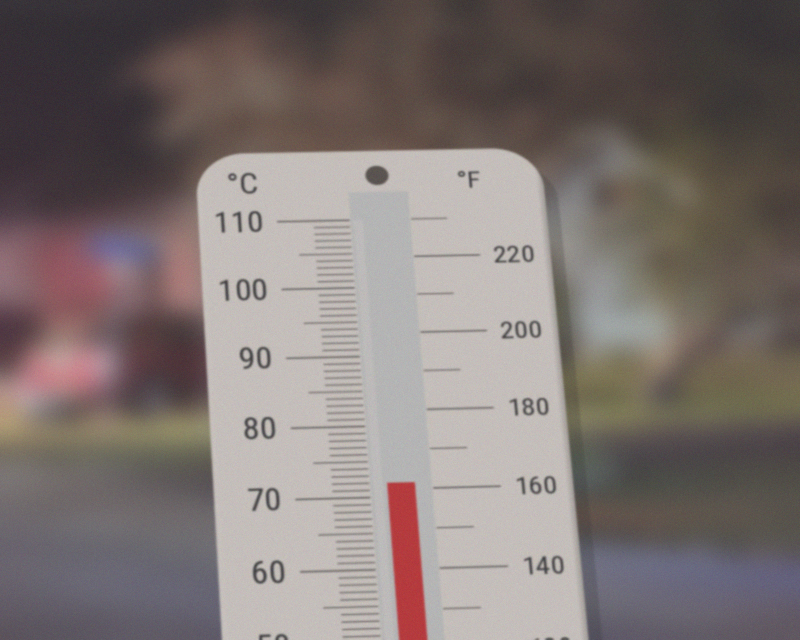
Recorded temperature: °C 72
